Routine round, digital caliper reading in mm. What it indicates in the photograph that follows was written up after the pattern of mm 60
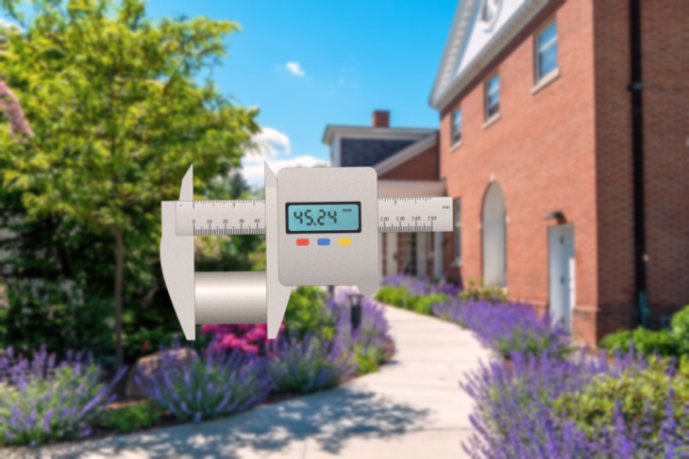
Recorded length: mm 45.24
